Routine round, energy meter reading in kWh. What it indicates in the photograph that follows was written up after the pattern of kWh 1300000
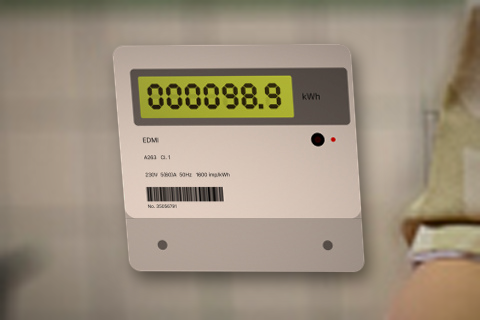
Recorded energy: kWh 98.9
